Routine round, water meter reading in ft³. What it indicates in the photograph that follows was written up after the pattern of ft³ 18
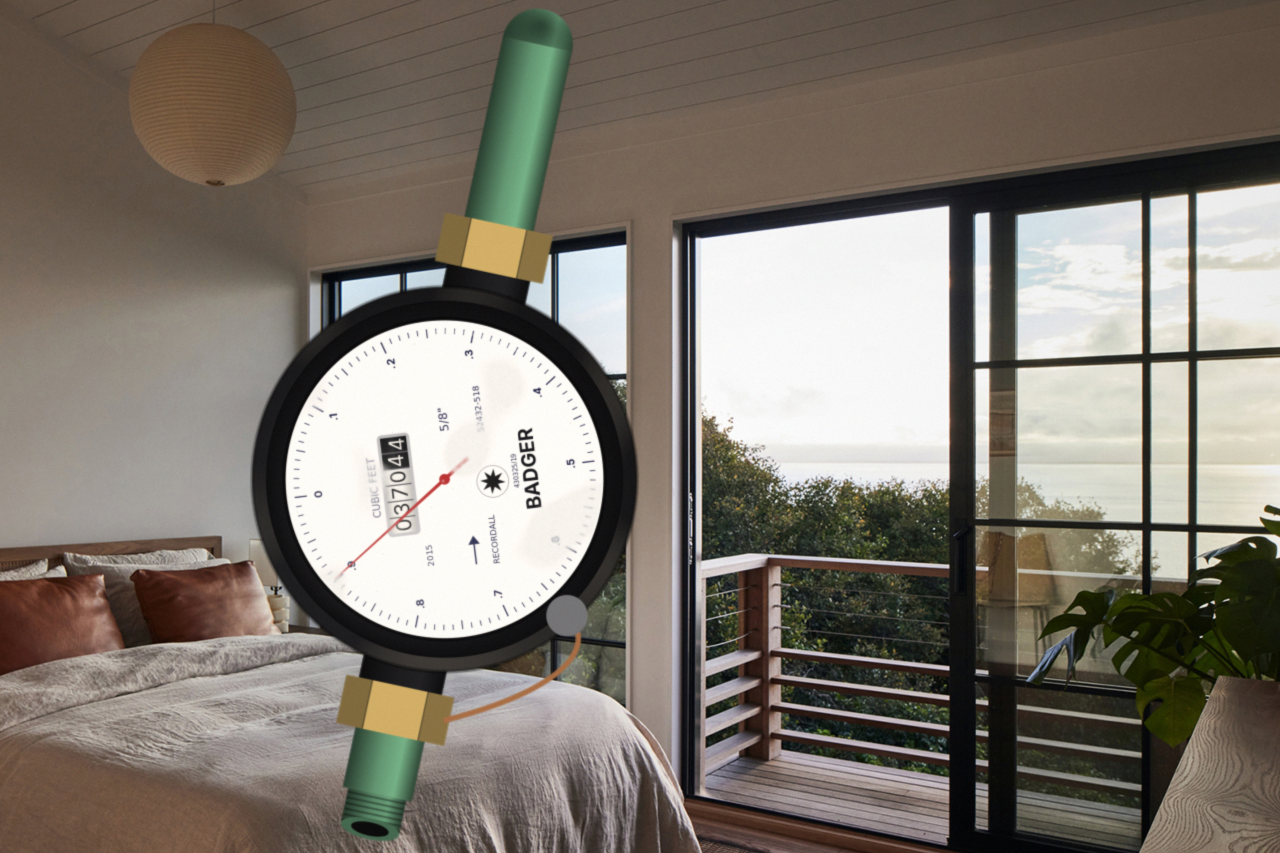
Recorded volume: ft³ 37043.90
